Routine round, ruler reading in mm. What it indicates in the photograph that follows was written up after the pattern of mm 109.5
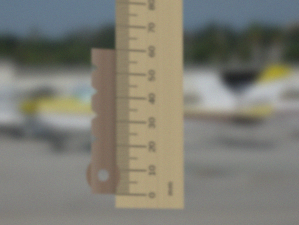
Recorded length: mm 60
